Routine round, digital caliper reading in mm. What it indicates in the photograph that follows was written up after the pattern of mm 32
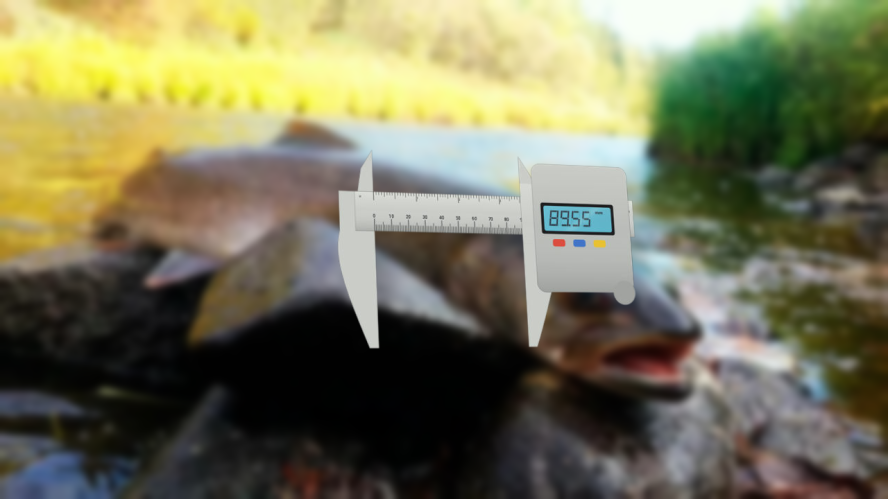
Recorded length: mm 89.55
